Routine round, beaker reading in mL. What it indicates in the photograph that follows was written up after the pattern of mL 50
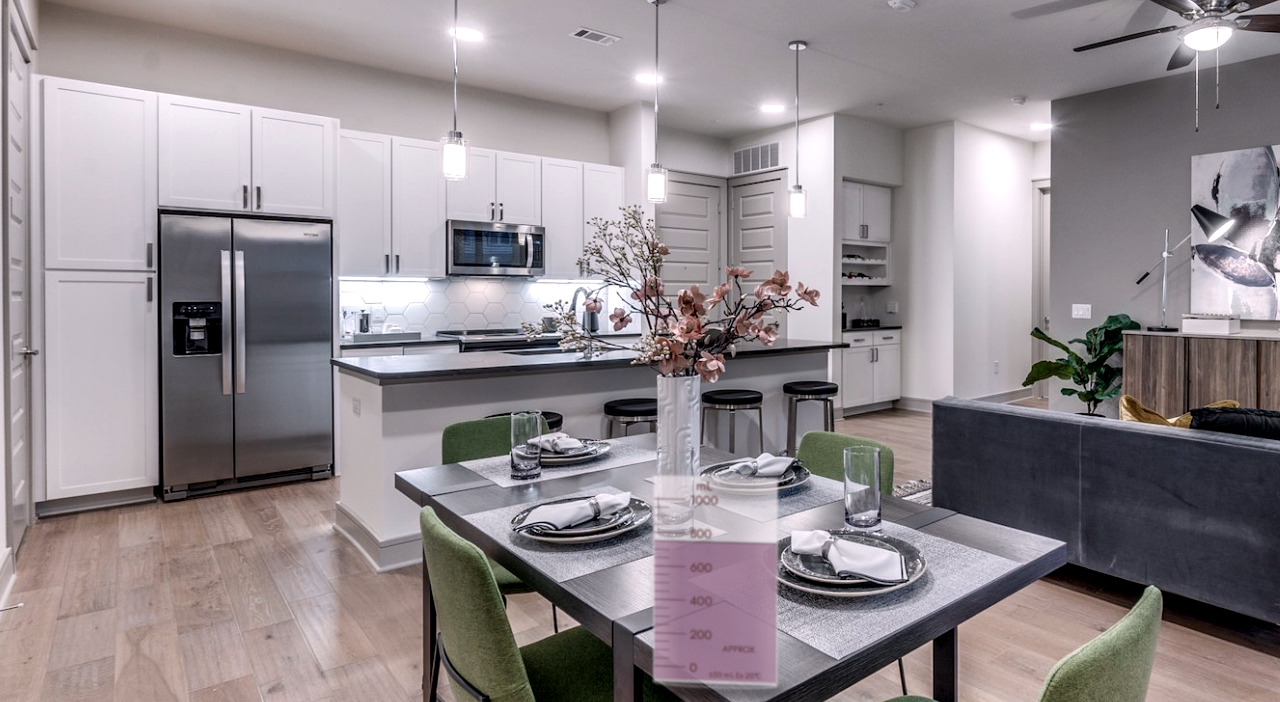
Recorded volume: mL 750
